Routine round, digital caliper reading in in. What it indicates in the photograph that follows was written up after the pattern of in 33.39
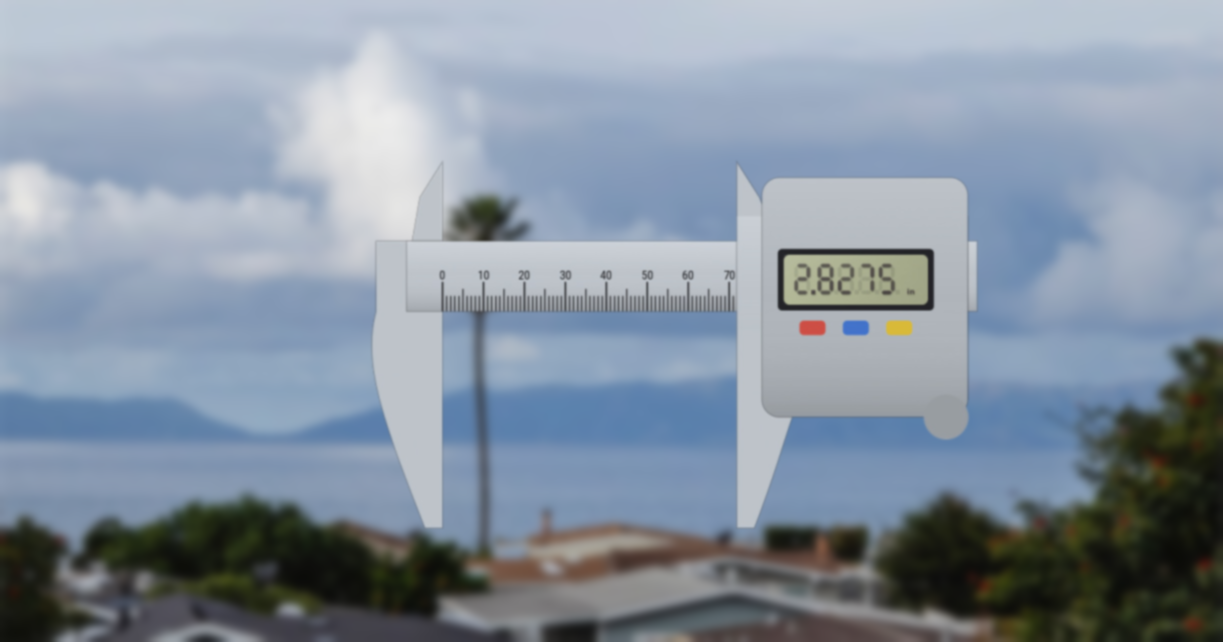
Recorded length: in 2.8275
